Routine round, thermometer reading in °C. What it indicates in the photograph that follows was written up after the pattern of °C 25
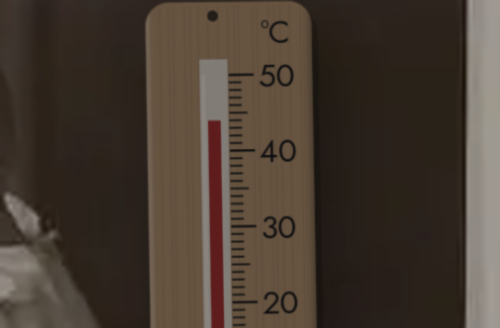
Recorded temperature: °C 44
